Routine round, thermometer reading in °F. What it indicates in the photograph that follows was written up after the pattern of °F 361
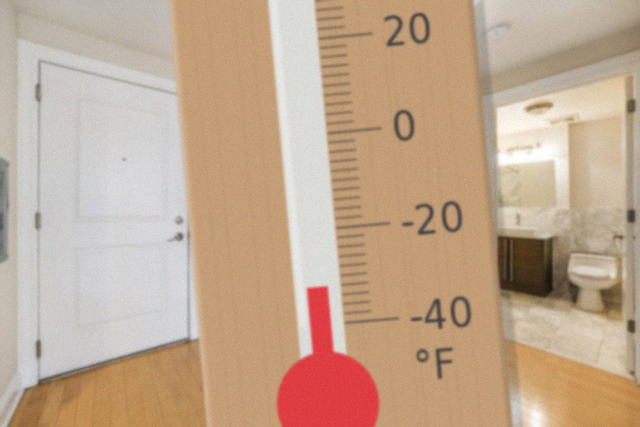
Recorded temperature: °F -32
